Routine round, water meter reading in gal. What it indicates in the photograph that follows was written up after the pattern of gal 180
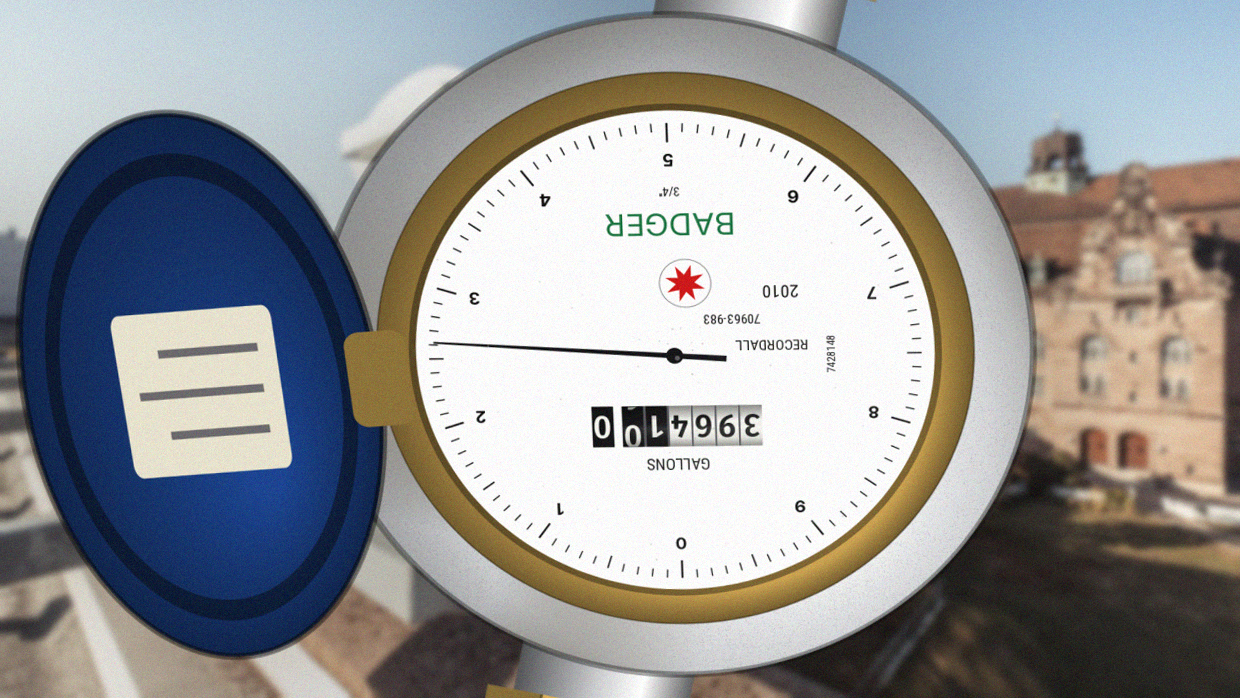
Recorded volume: gal 3964102.6
